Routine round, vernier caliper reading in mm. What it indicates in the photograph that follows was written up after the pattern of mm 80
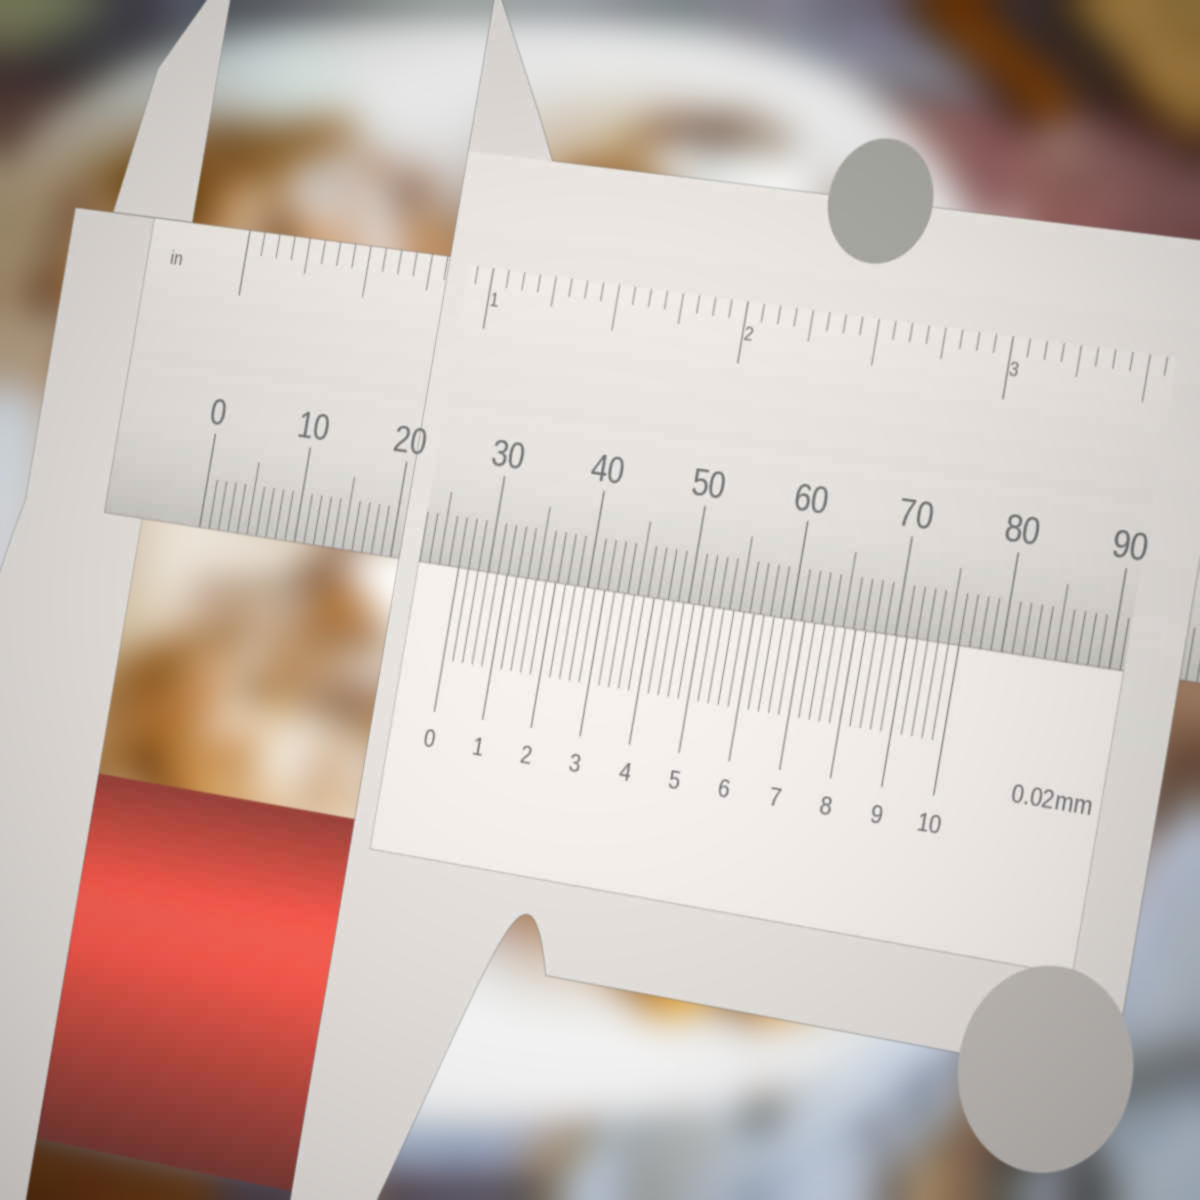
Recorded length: mm 27.0
